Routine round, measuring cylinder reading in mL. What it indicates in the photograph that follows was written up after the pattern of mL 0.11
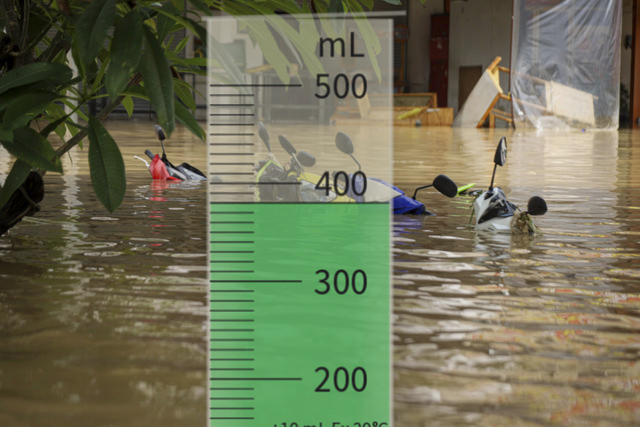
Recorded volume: mL 380
